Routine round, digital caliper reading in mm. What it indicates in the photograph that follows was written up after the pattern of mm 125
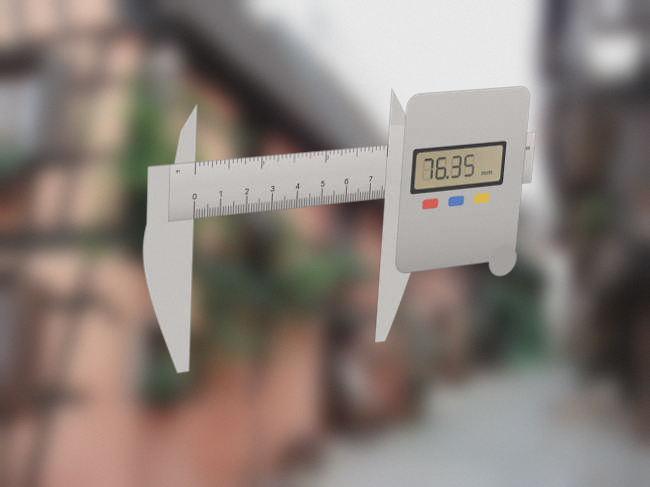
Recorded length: mm 76.35
